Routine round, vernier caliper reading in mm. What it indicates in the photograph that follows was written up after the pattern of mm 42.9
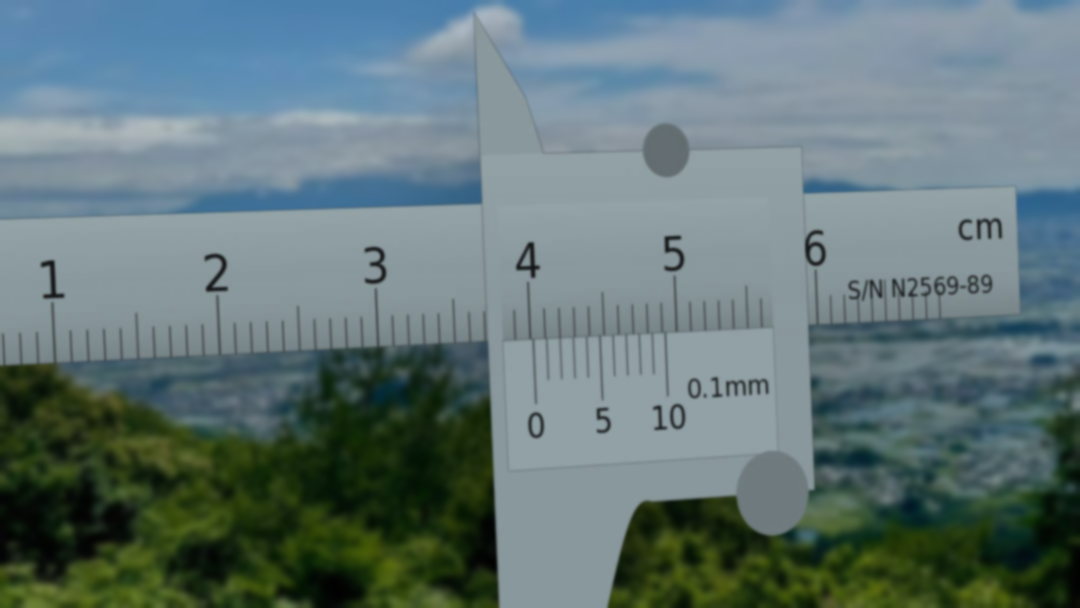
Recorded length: mm 40.2
